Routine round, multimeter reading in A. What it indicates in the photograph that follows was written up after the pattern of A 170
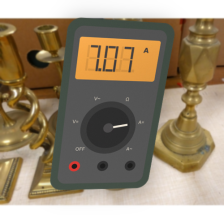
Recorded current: A 7.07
